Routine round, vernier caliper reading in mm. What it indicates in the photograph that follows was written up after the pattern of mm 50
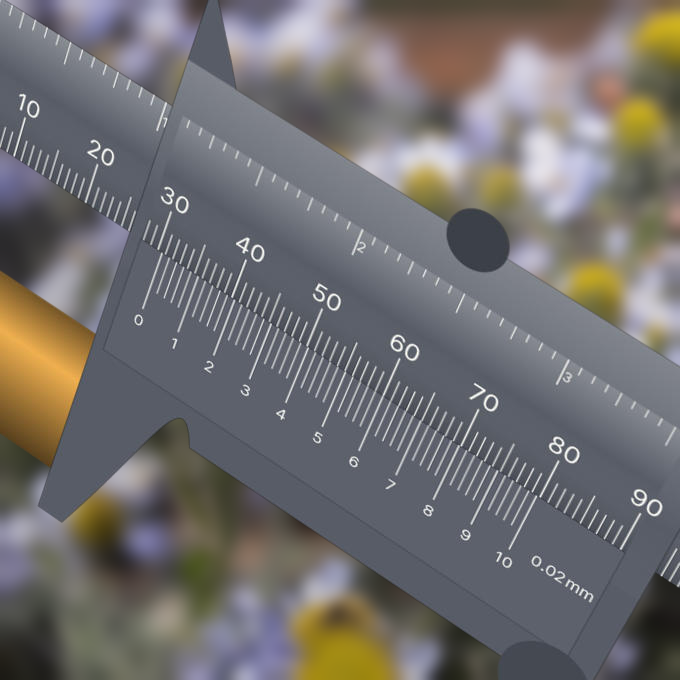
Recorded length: mm 30.6
